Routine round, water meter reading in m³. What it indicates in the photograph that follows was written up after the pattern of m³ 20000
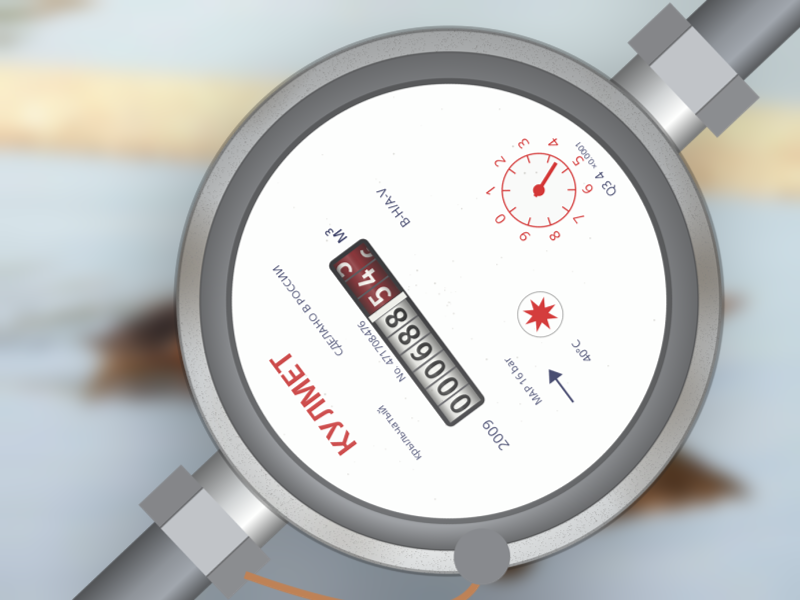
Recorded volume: m³ 688.5454
